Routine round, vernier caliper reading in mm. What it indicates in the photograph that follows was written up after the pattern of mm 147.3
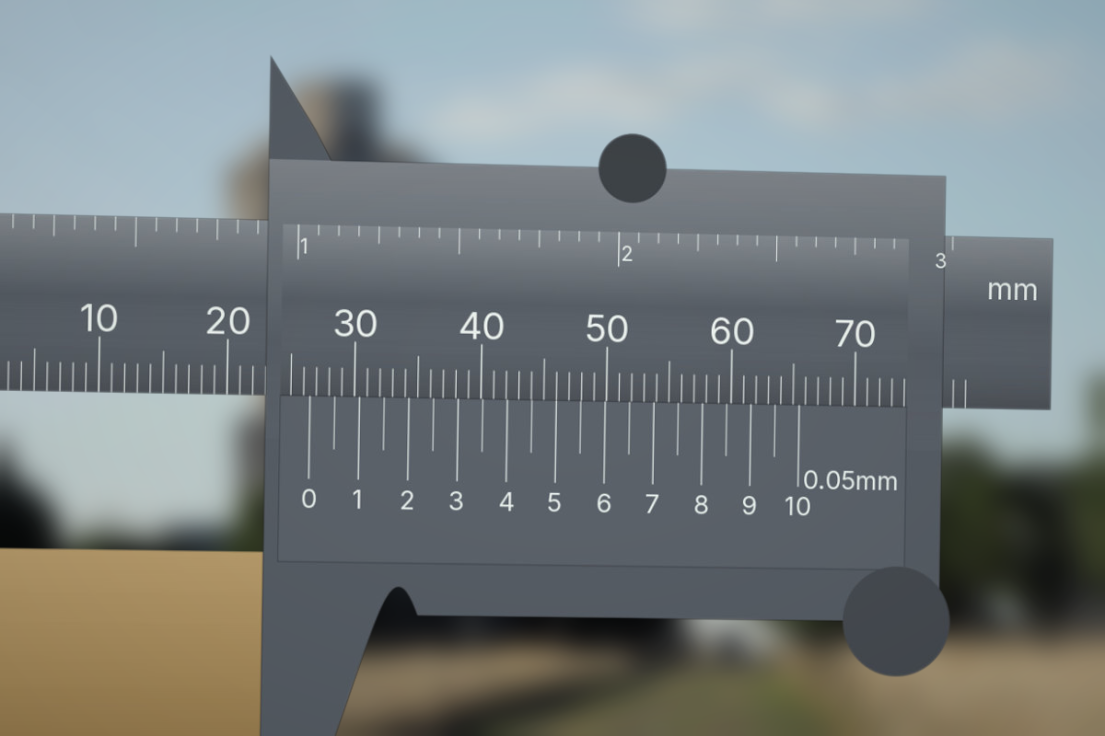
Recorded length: mm 26.5
